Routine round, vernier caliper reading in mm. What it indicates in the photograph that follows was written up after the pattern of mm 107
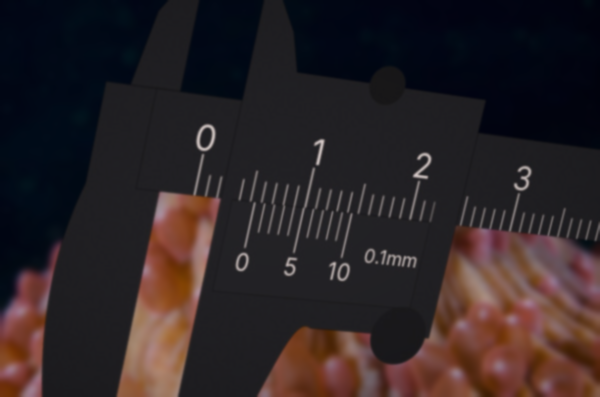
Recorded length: mm 5.4
